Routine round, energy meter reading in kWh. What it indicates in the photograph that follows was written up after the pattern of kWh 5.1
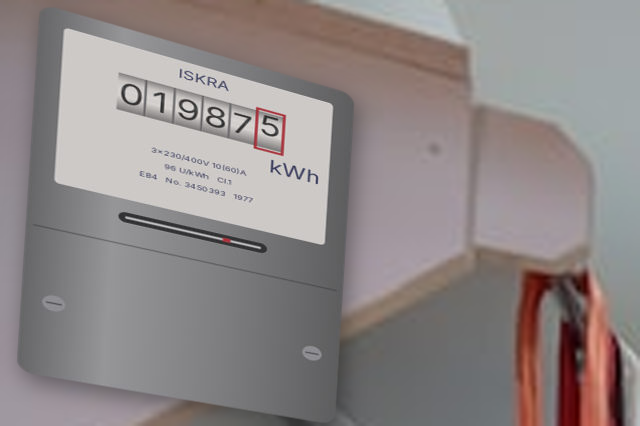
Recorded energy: kWh 1987.5
